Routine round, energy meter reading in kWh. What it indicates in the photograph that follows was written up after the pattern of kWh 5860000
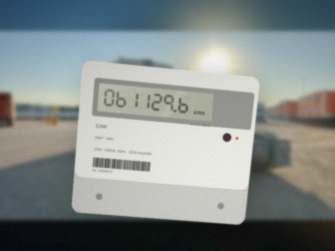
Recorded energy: kWh 61129.6
